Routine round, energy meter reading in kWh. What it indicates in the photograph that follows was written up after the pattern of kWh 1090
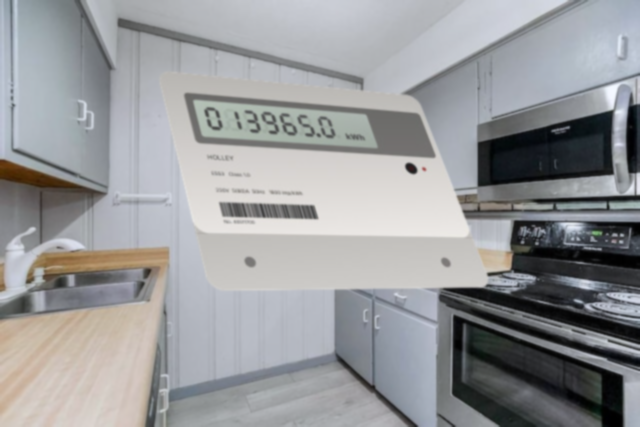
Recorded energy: kWh 13965.0
